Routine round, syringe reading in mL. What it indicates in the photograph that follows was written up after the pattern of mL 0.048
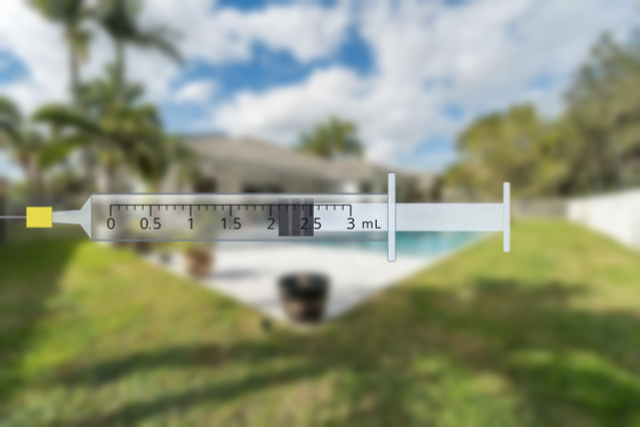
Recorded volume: mL 2.1
